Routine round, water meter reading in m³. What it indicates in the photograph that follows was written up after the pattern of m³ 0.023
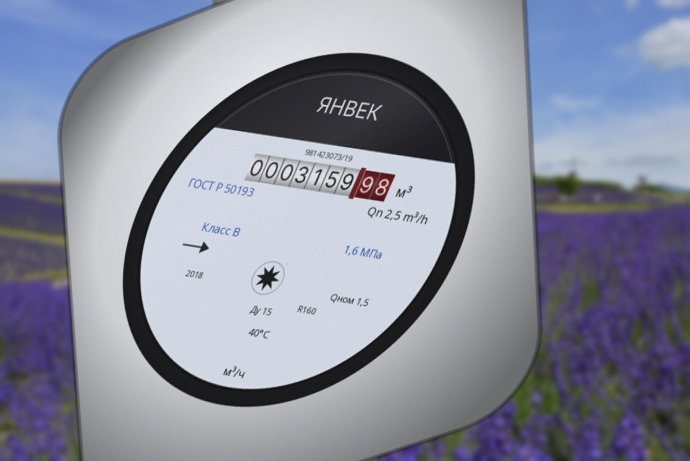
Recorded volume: m³ 3159.98
